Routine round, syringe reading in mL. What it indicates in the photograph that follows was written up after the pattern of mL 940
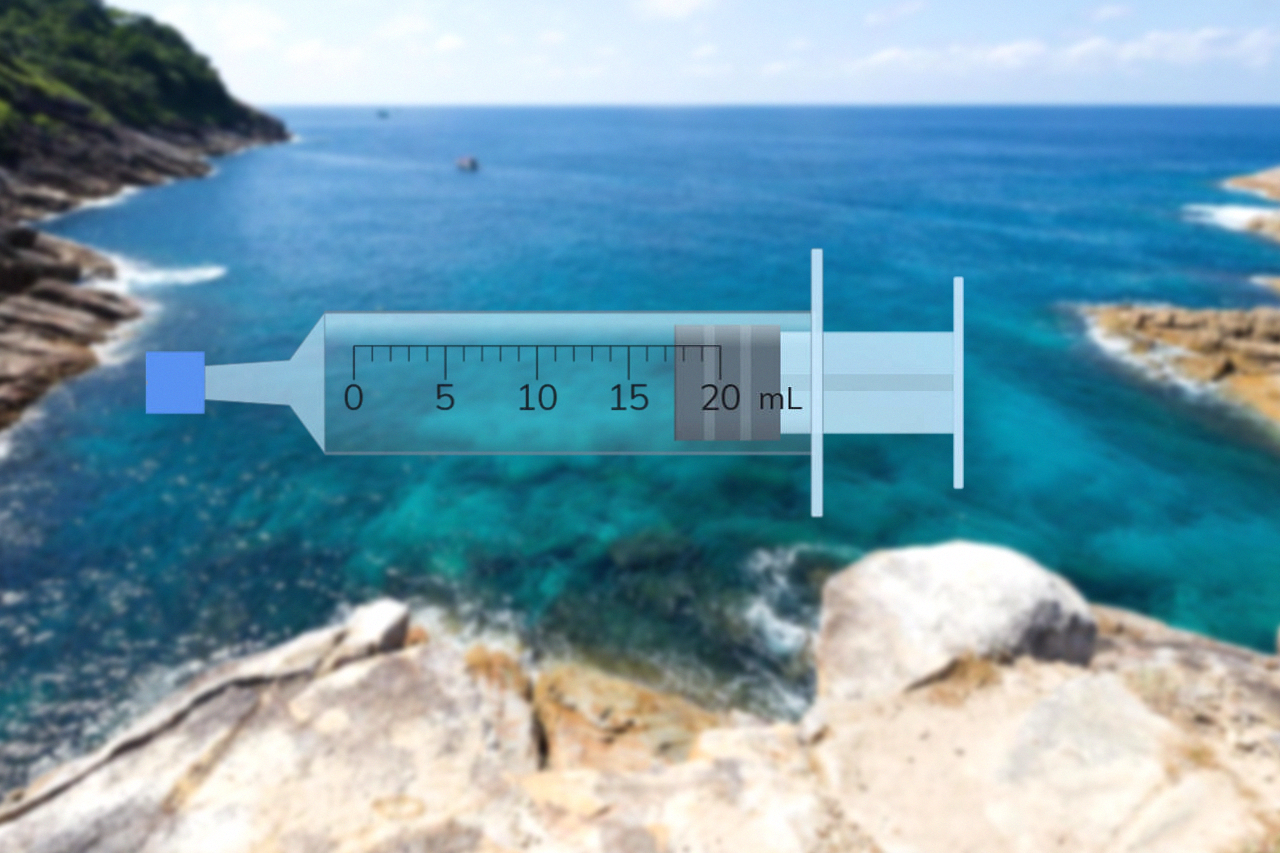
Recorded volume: mL 17.5
